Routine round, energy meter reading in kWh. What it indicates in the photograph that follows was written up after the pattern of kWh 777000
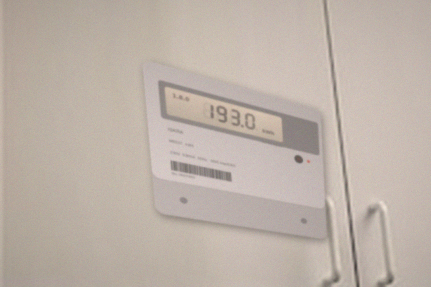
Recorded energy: kWh 193.0
